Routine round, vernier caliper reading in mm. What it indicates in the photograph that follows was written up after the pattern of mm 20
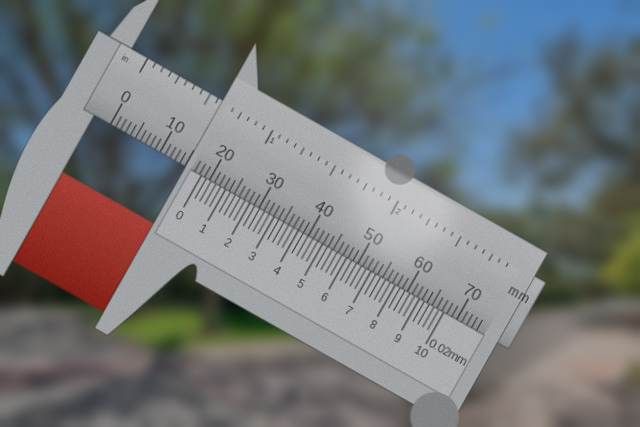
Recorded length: mm 18.4
